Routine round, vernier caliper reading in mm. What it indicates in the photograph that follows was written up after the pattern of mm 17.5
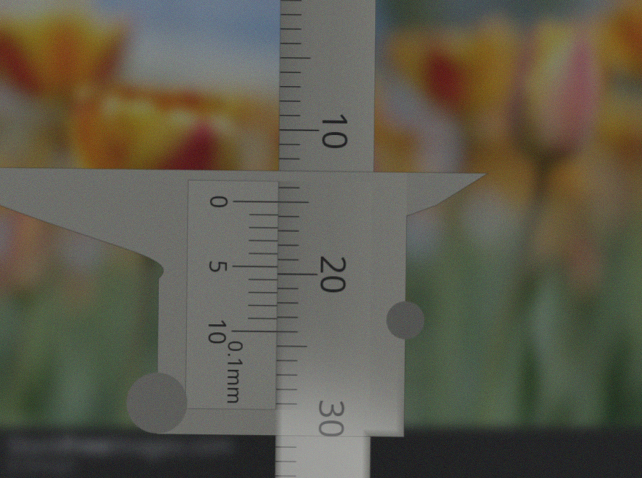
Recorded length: mm 15.0
